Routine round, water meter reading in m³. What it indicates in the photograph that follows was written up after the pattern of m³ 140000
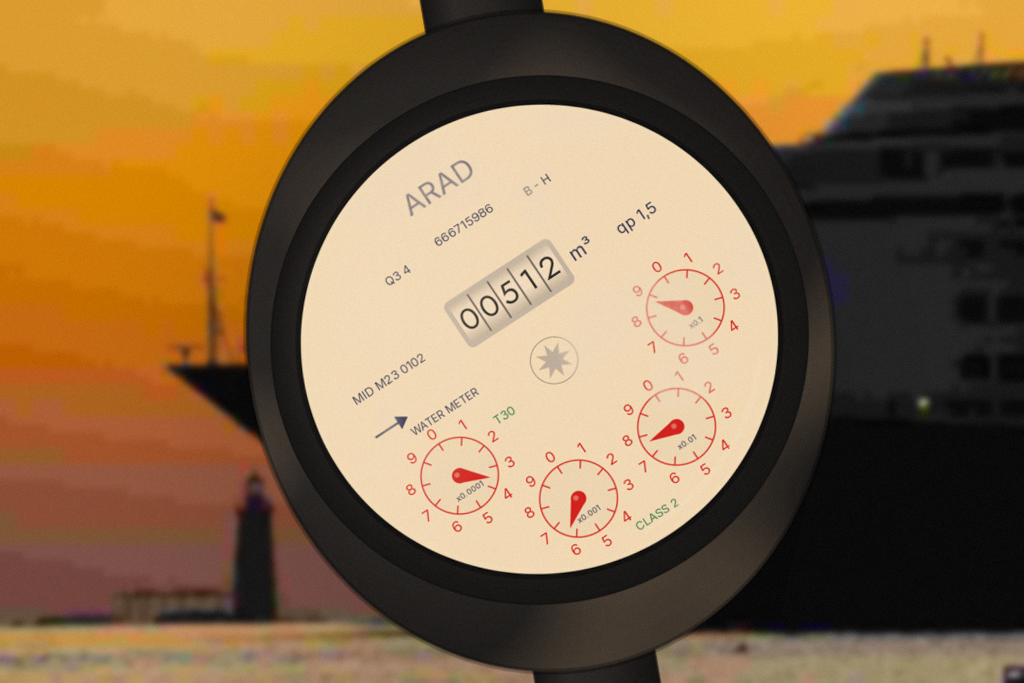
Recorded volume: m³ 512.8763
